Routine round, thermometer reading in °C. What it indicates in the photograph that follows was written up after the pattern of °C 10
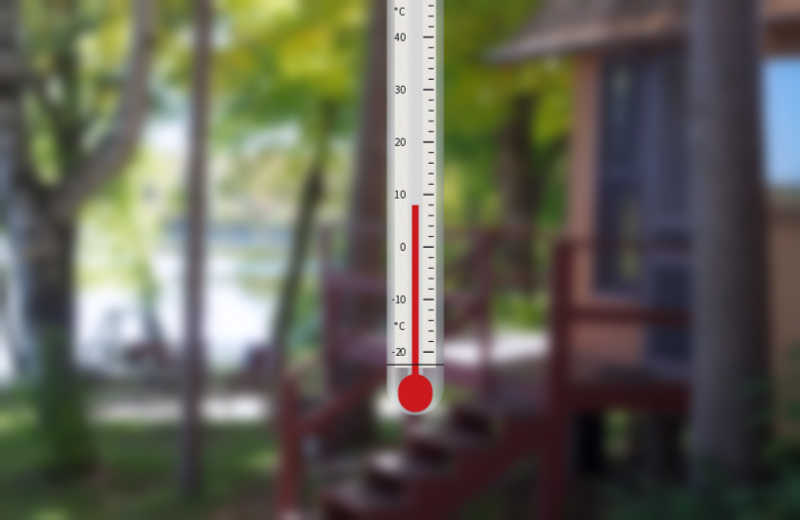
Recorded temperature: °C 8
